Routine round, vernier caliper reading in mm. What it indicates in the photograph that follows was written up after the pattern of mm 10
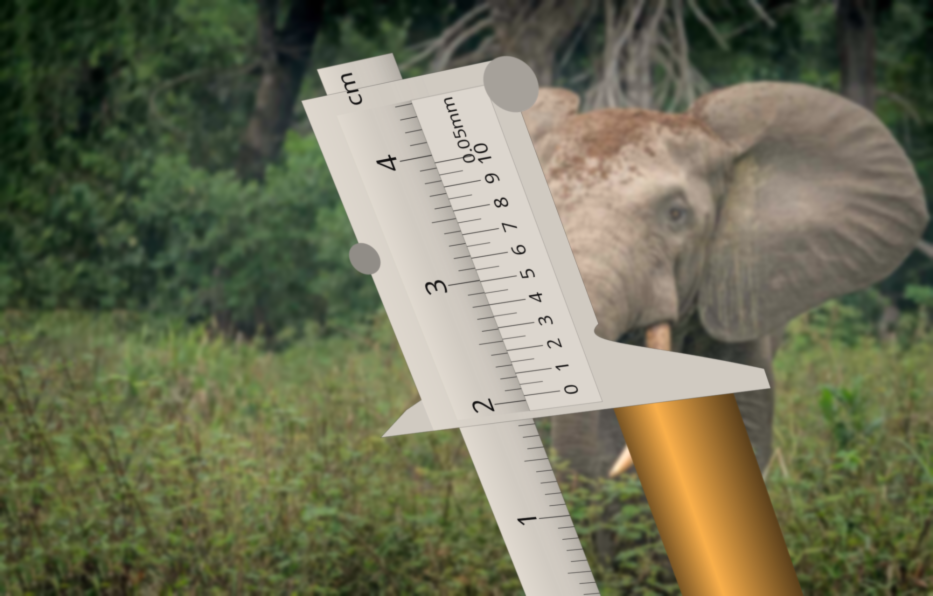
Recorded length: mm 20.4
